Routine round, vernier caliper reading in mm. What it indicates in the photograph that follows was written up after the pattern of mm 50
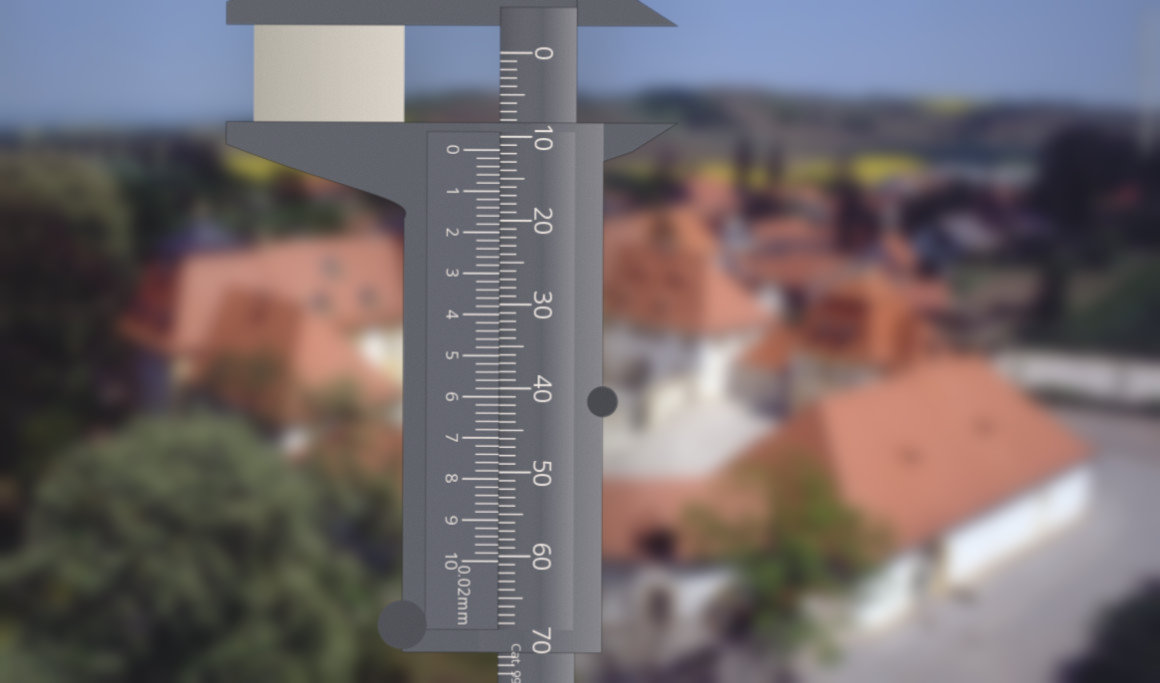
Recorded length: mm 11.6
